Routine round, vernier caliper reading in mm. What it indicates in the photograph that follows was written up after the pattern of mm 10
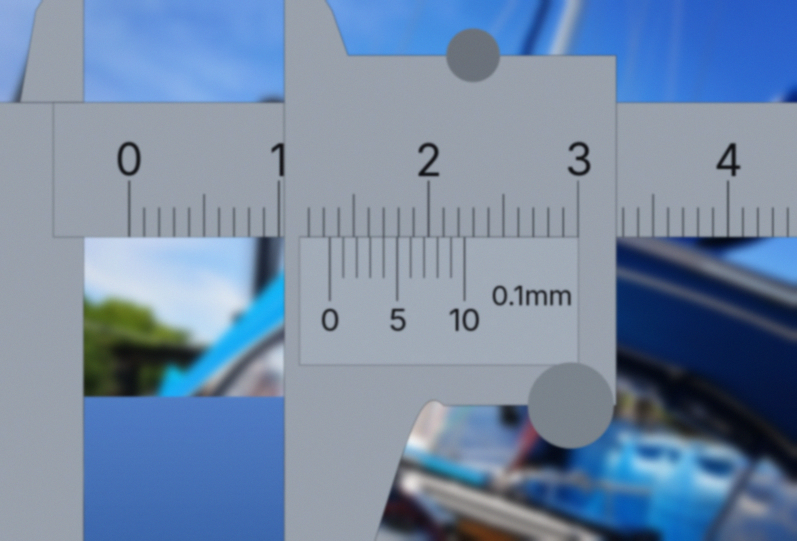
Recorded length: mm 13.4
